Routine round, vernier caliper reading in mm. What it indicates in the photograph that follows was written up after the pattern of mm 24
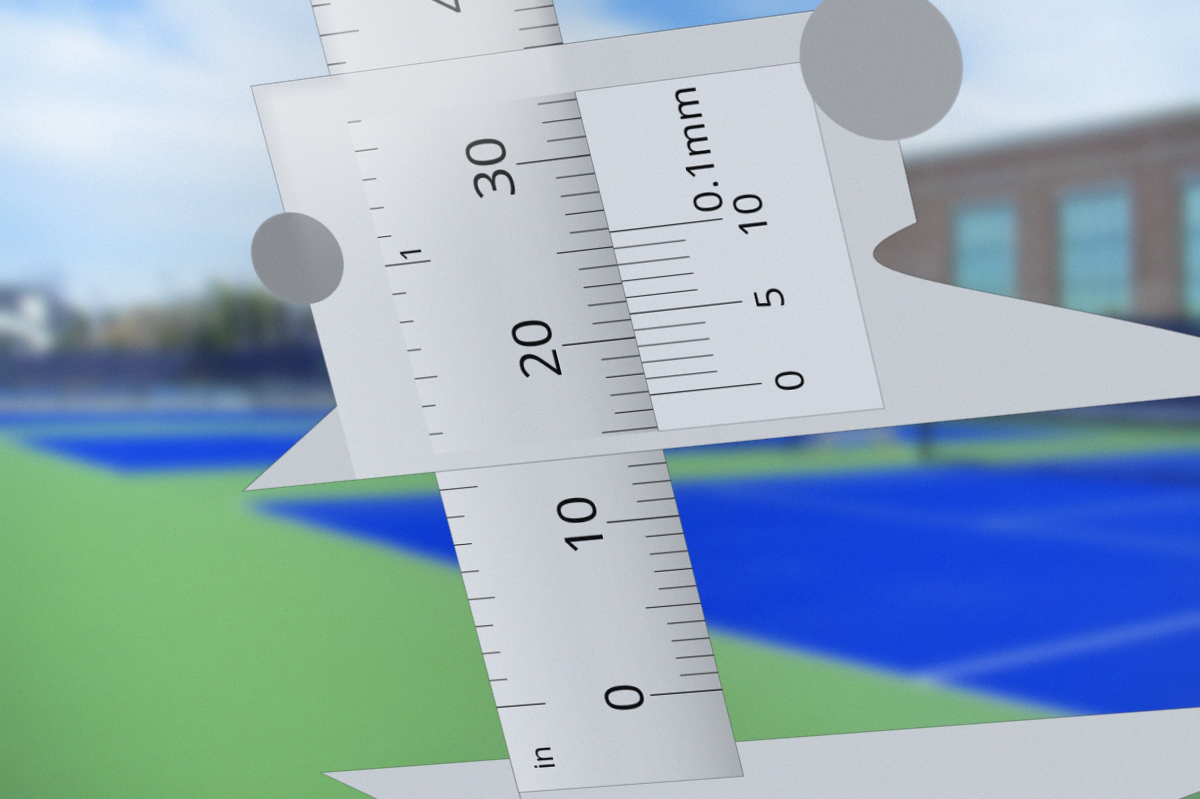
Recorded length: mm 16.8
